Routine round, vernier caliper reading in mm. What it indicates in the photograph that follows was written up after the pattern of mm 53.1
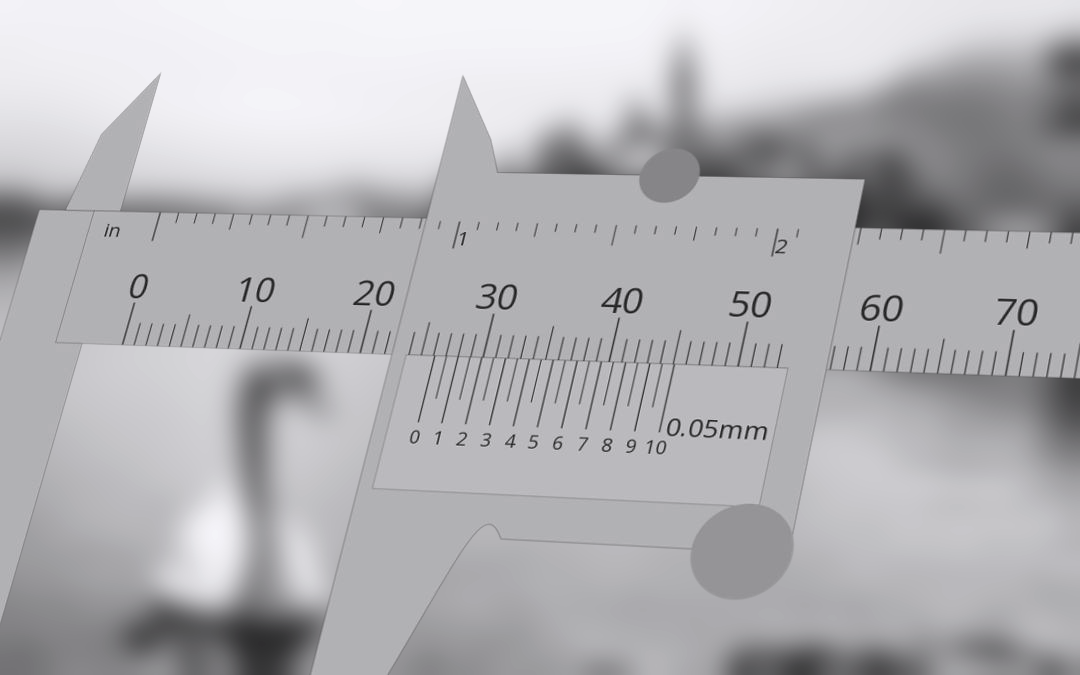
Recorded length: mm 26.1
